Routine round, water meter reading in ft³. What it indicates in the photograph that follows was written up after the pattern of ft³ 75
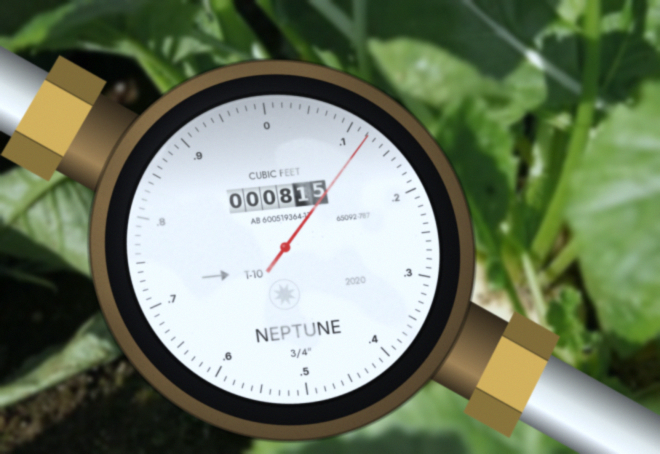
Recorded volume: ft³ 815.12
